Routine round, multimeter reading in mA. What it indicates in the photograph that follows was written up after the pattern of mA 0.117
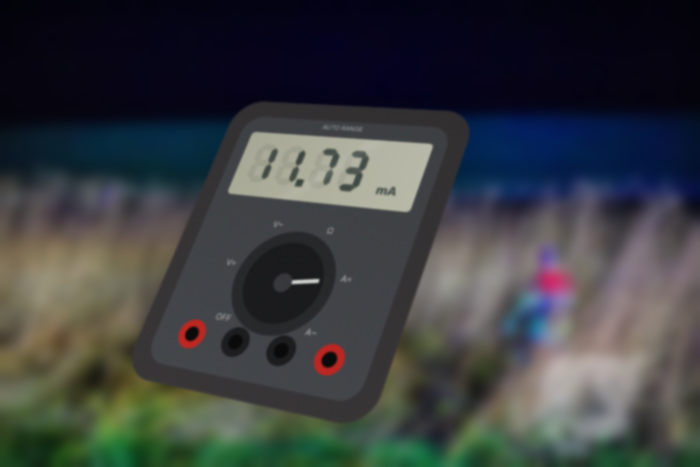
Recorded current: mA 11.73
